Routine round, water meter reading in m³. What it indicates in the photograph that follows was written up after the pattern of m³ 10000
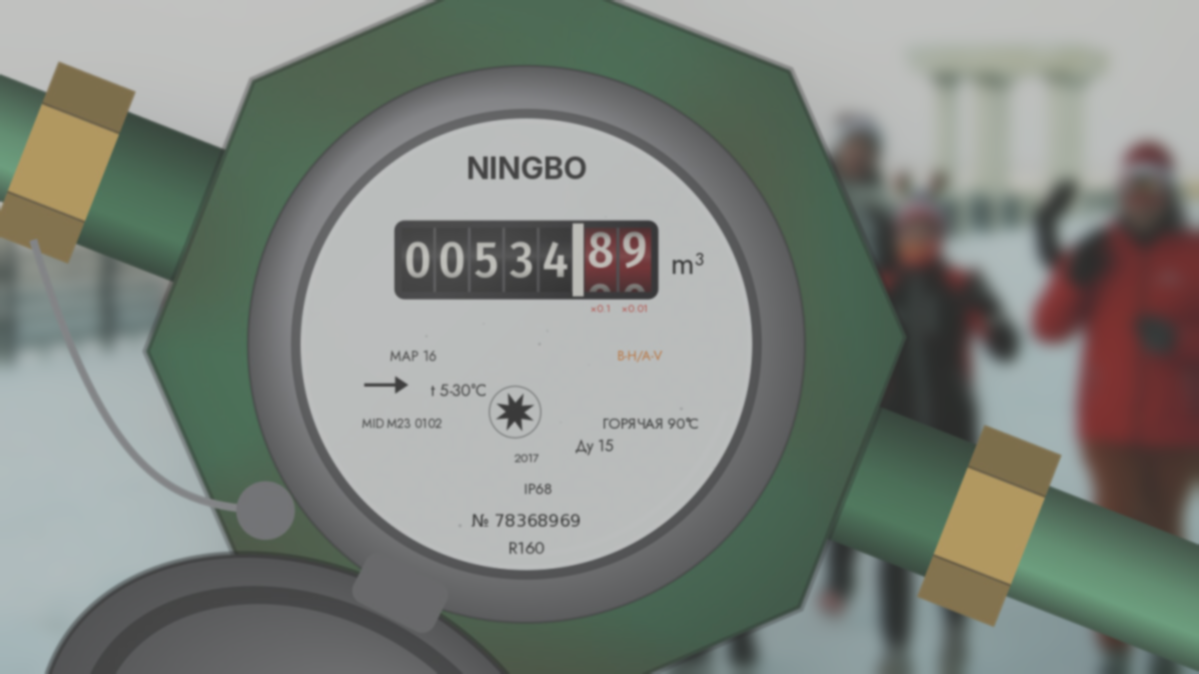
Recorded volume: m³ 534.89
